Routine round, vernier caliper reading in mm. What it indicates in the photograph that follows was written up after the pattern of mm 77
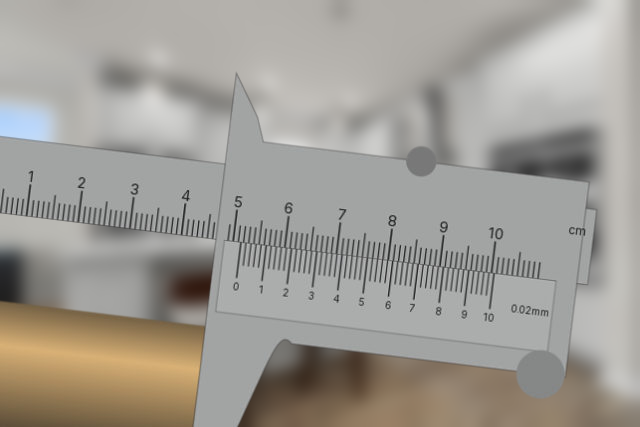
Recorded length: mm 51.5
